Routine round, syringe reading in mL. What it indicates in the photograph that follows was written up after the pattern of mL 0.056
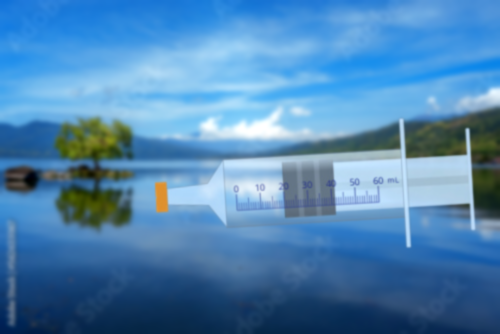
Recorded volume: mL 20
